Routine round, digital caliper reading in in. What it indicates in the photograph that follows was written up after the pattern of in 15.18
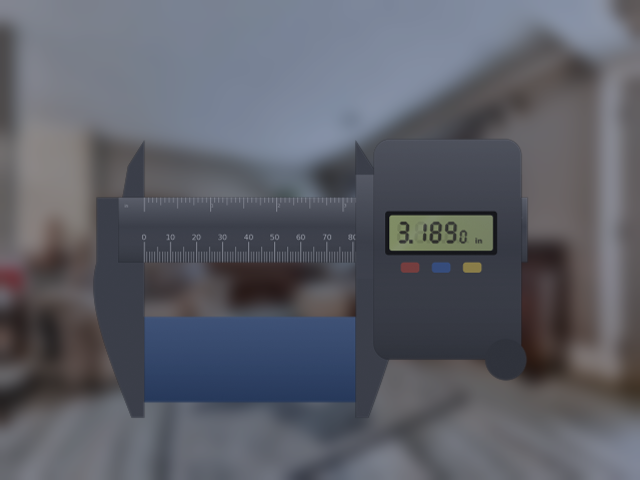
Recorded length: in 3.1890
